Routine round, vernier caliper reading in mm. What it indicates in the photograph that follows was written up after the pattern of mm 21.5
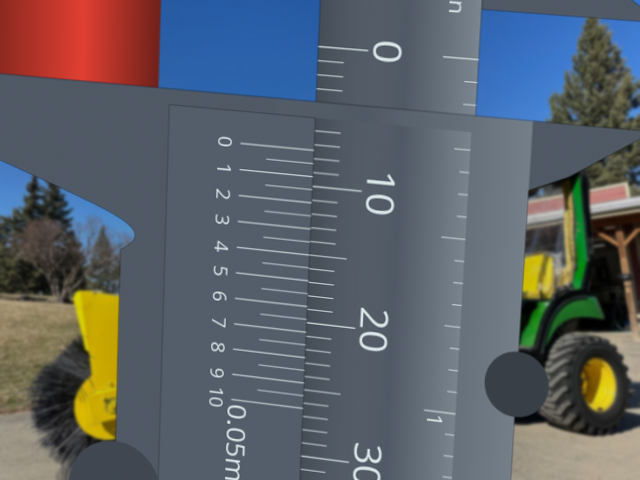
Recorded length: mm 7.4
